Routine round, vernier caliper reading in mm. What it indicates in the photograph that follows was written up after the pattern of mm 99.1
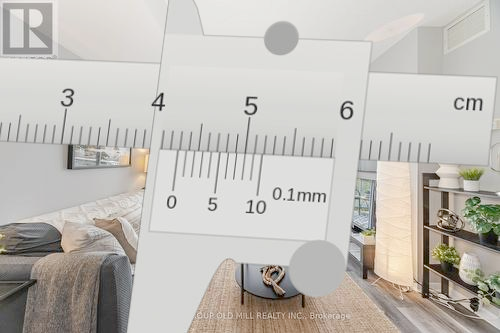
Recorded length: mm 42.8
